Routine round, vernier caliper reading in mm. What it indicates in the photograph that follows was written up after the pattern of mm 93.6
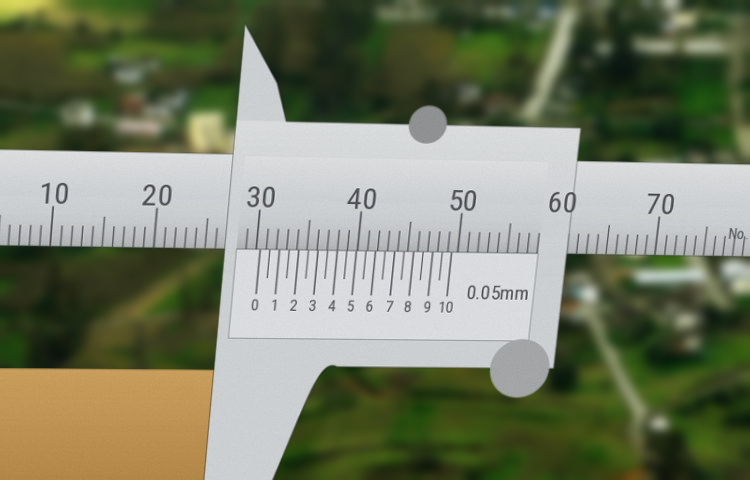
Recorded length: mm 30.4
